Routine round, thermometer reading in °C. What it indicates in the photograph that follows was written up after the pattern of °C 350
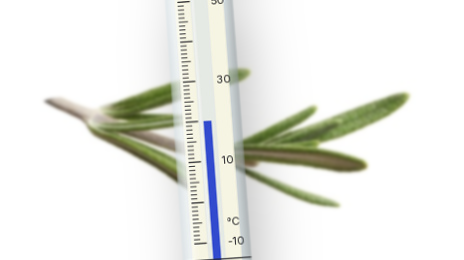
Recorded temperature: °C 20
